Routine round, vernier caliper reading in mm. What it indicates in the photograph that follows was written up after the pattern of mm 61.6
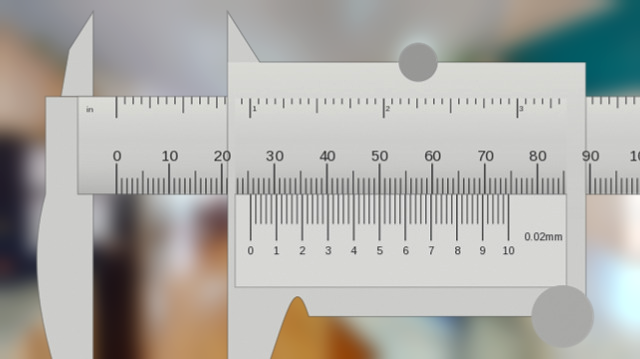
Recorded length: mm 25.5
